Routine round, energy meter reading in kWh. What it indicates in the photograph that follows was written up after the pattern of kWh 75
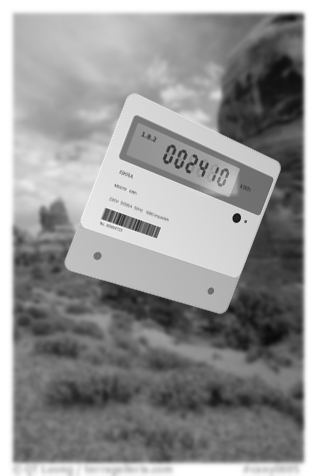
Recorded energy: kWh 2410
